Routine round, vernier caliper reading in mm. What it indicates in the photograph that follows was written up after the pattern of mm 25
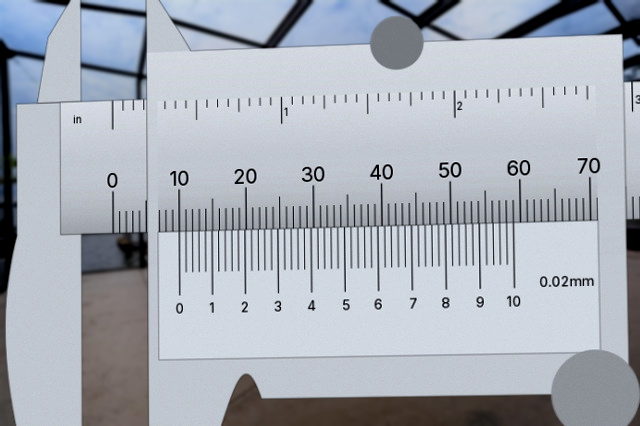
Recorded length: mm 10.0
